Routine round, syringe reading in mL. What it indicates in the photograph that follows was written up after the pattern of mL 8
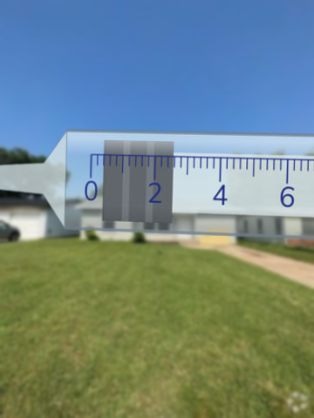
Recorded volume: mL 0.4
